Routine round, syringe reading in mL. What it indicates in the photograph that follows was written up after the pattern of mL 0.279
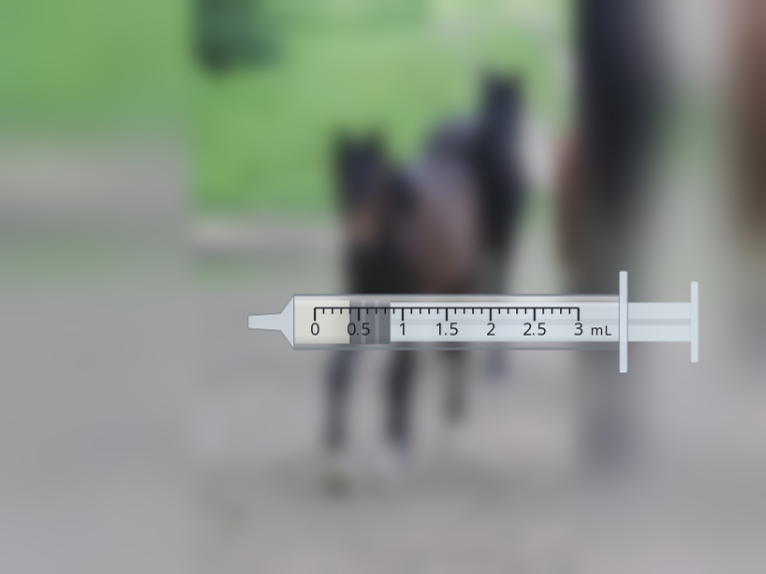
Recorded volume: mL 0.4
